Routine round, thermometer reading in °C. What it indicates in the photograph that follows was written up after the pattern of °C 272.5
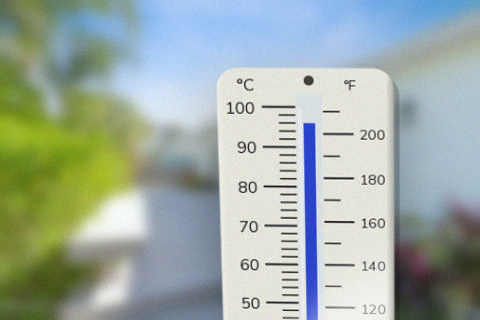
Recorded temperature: °C 96
